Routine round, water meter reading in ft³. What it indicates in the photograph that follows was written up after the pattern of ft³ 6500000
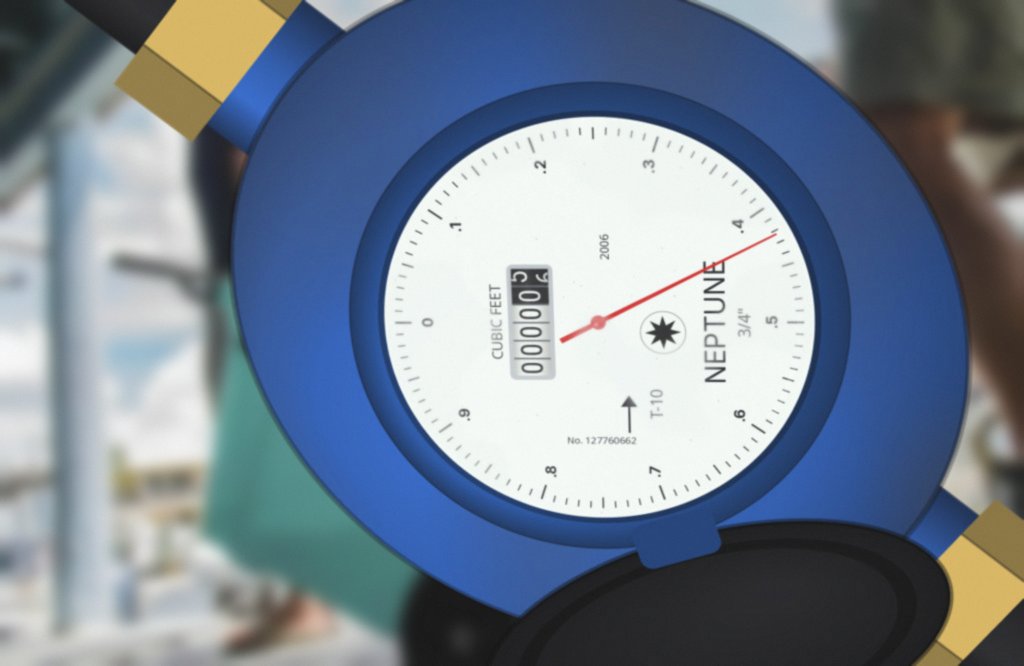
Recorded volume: ft³ 5.42
